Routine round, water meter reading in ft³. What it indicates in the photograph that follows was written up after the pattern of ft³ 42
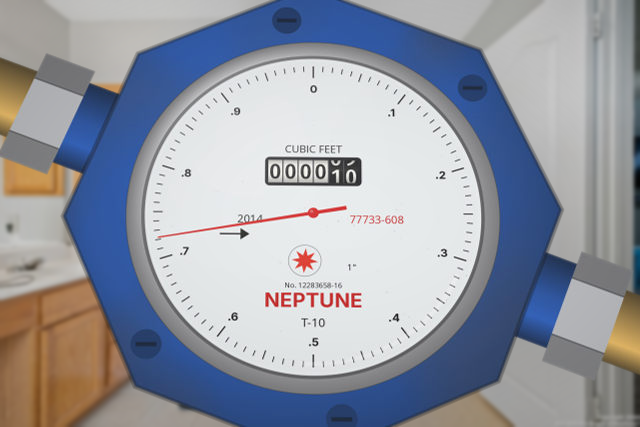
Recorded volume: ft³ 9.72
